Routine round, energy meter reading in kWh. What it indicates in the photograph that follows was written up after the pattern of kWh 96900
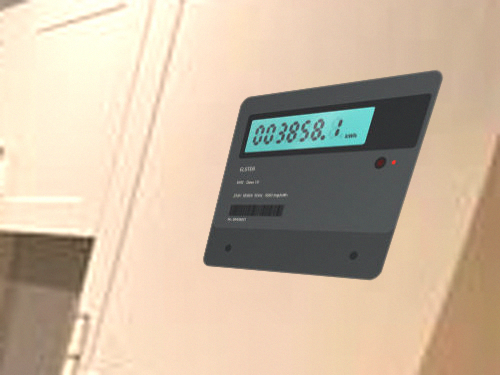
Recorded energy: kWh 3858.1
